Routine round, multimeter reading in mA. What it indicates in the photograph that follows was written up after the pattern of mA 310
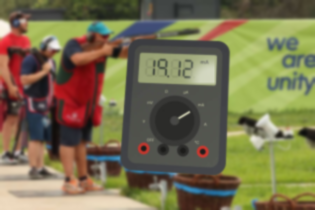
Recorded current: mA 19.12
